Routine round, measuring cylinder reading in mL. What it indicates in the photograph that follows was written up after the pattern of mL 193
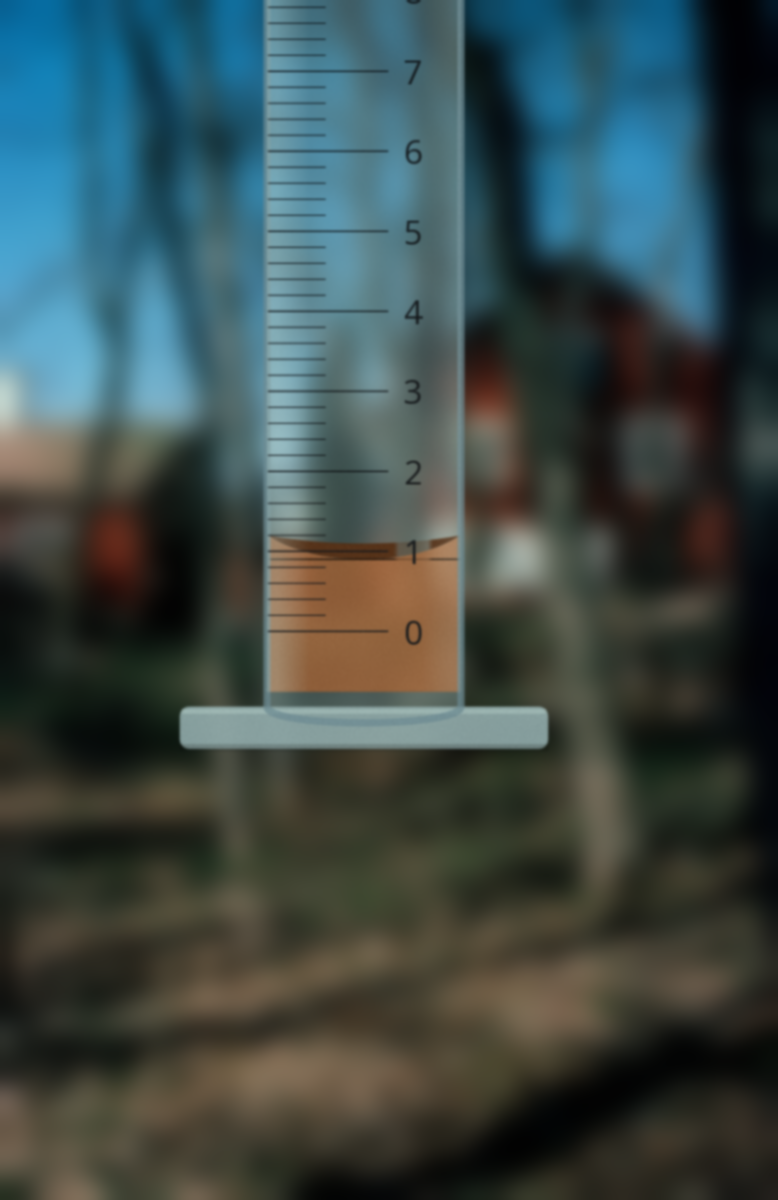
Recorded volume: mL 0.9
